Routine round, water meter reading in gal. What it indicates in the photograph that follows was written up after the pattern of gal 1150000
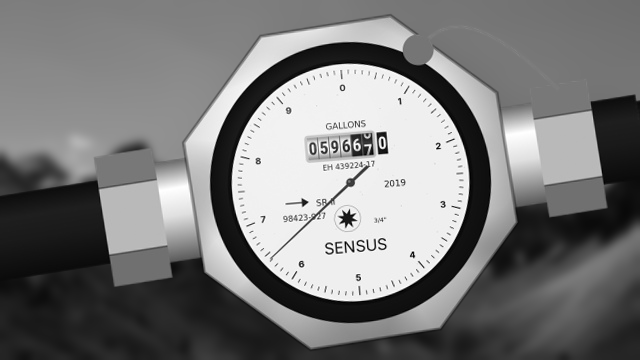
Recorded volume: gal 596666.4
